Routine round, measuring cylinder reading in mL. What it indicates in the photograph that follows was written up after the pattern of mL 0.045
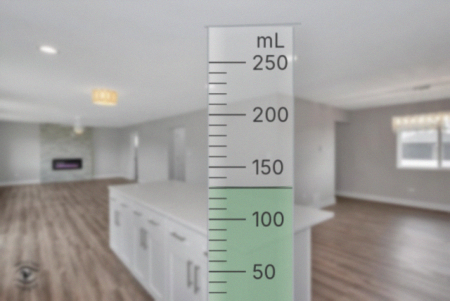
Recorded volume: mL 130
